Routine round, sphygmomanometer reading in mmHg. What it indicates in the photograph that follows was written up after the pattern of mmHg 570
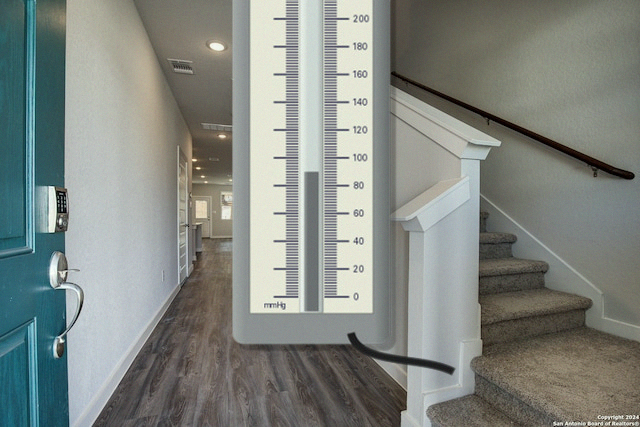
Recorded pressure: mmHg 90
